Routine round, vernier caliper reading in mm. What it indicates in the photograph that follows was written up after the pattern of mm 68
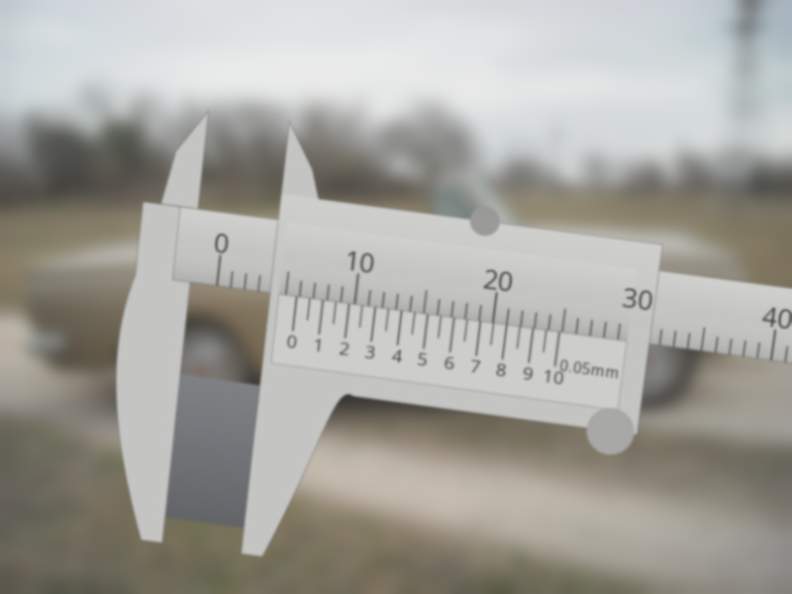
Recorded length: mm 5.8
